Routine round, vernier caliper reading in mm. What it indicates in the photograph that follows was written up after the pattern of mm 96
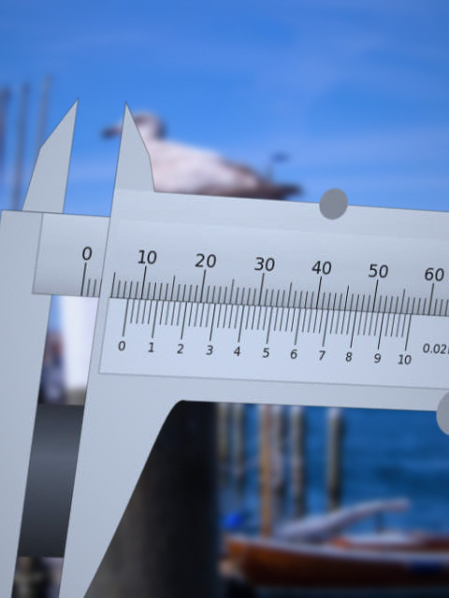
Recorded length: mm 7.8
